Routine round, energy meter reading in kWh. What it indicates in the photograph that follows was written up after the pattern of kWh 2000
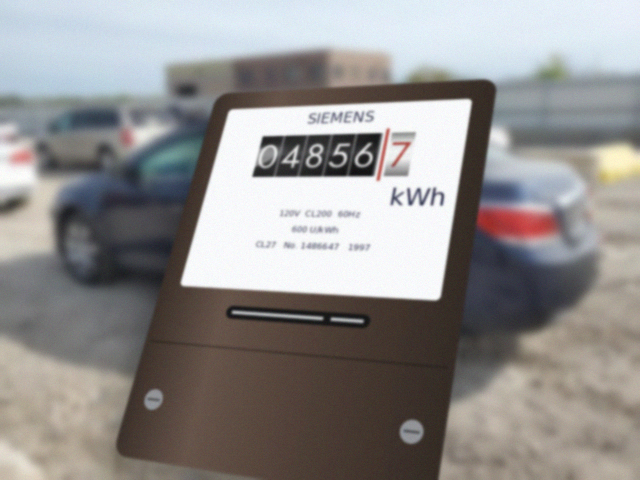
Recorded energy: kWh 4856.7
